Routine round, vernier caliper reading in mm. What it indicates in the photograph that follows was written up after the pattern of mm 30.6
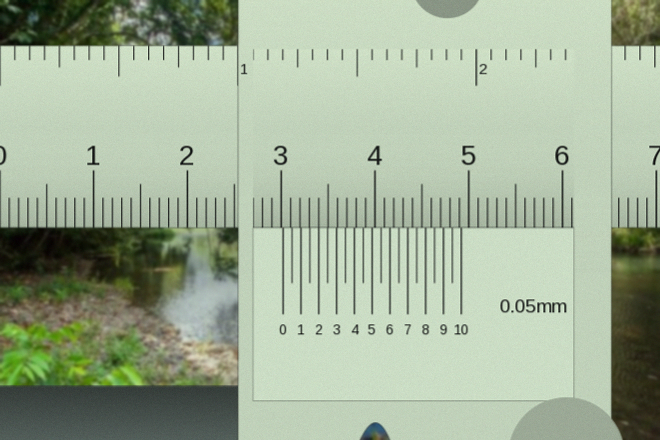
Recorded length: mm 30.2
